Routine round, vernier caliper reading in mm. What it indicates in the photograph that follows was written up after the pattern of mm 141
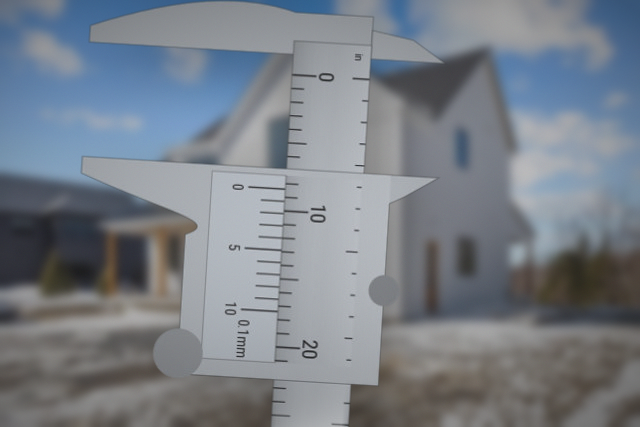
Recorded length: mm 8.4
